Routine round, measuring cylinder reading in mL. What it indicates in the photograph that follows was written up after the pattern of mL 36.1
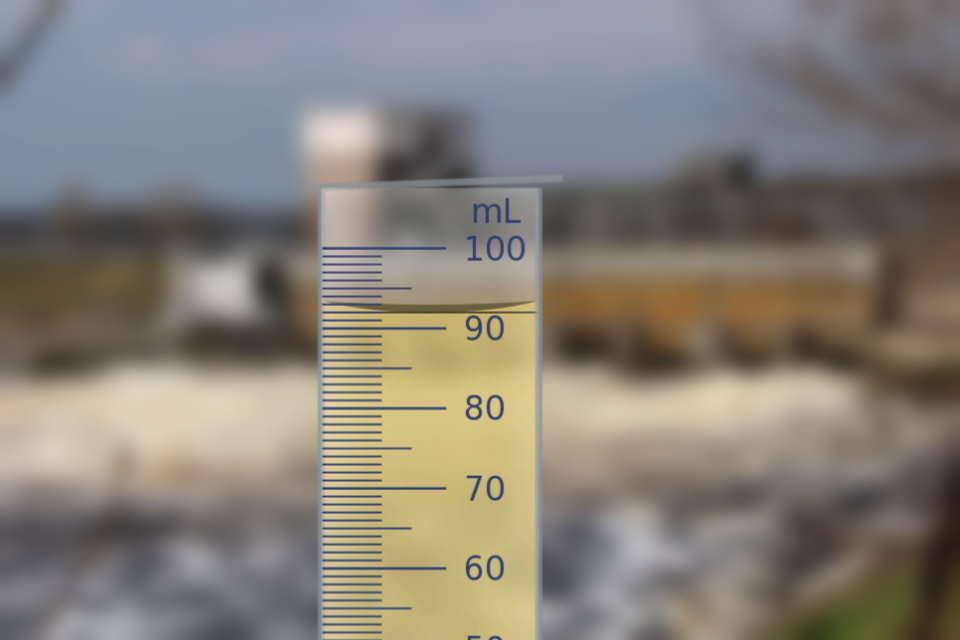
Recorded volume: mL 92
